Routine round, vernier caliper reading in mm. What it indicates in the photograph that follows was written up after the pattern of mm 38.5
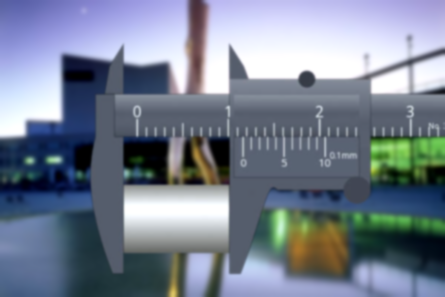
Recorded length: mm 11.6
